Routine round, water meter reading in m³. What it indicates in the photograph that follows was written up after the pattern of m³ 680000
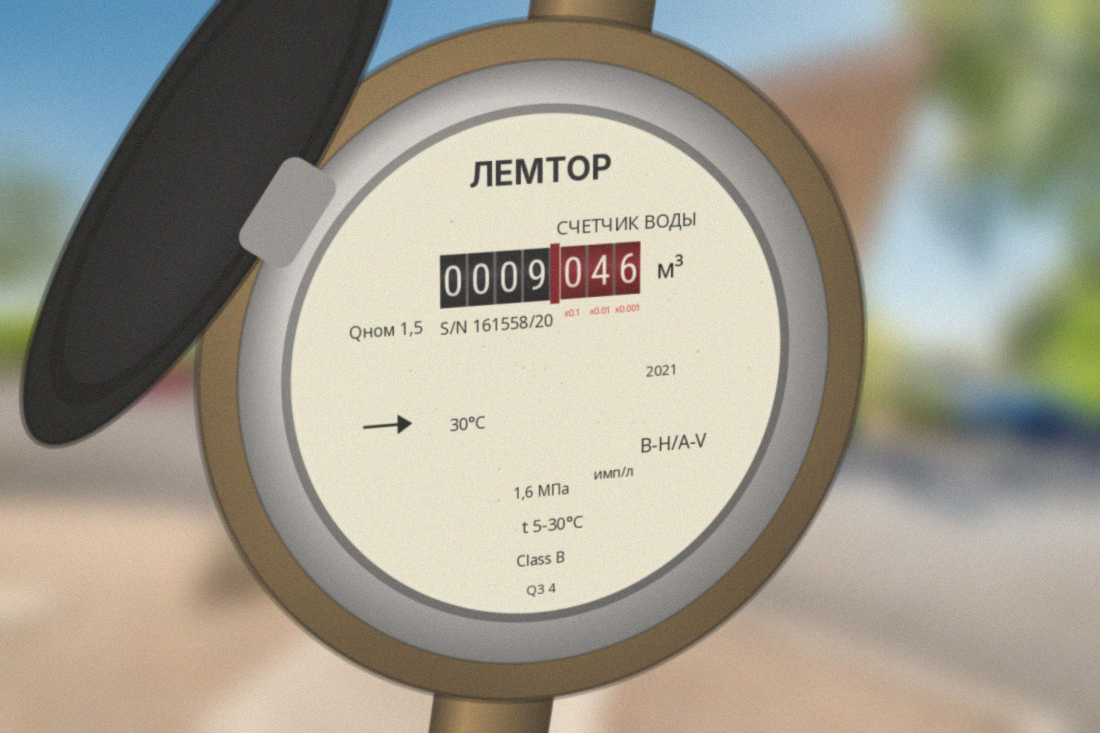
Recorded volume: m³ 9.046
